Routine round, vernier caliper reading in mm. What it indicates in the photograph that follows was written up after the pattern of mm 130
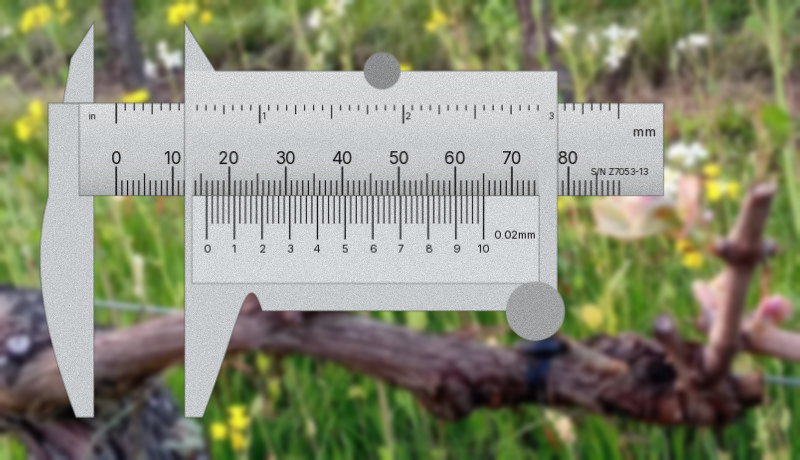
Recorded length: mm 16.0
